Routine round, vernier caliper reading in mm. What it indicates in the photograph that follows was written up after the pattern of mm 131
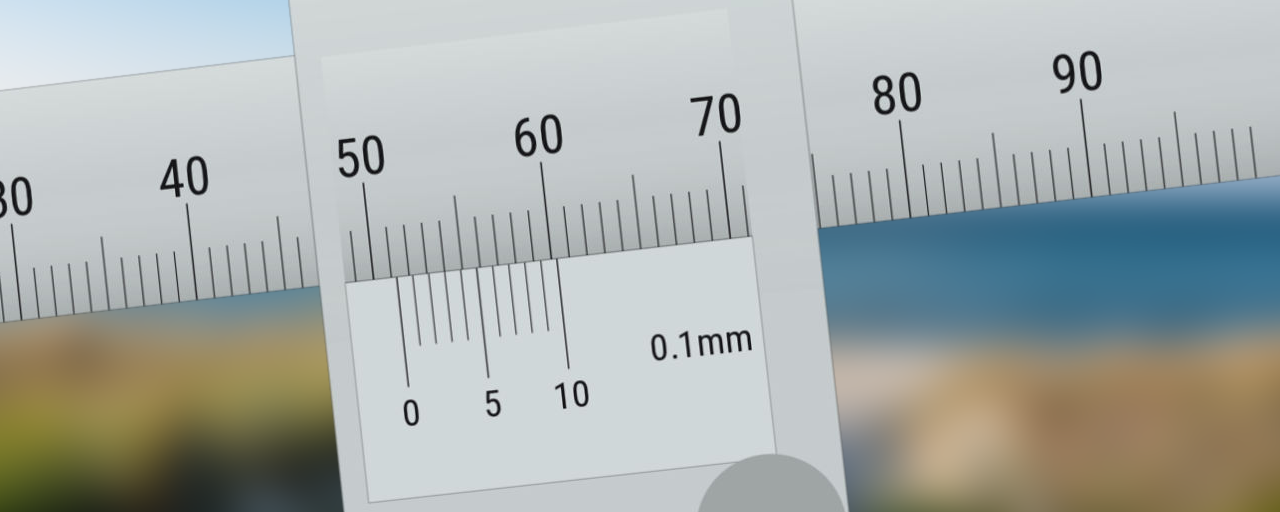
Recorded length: mm 51.3
